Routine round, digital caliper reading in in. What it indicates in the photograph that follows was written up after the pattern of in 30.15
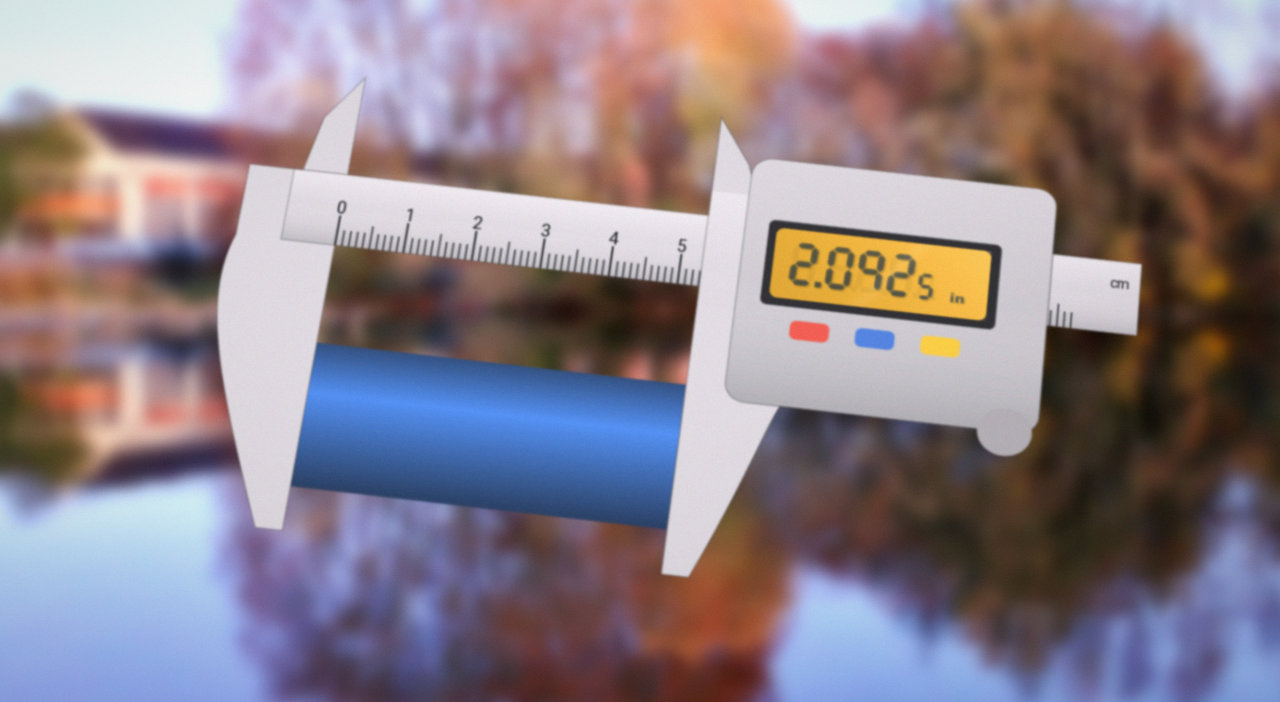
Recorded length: in 2.0925
